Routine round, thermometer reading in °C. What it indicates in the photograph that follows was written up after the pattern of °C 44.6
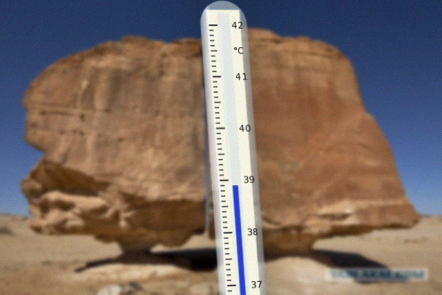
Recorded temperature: °C 38.9
